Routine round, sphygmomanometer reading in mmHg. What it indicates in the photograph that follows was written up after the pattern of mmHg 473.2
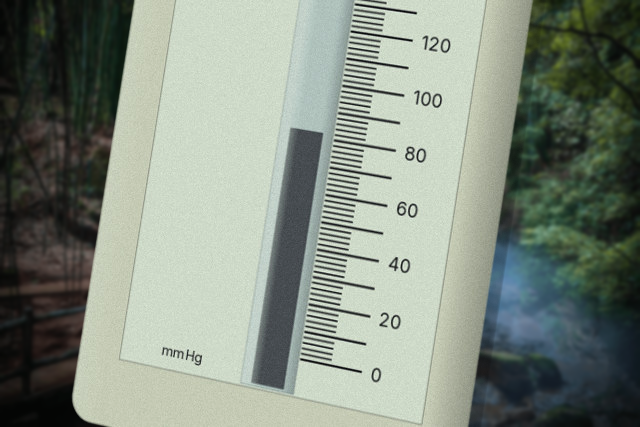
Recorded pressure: mmHg 82
